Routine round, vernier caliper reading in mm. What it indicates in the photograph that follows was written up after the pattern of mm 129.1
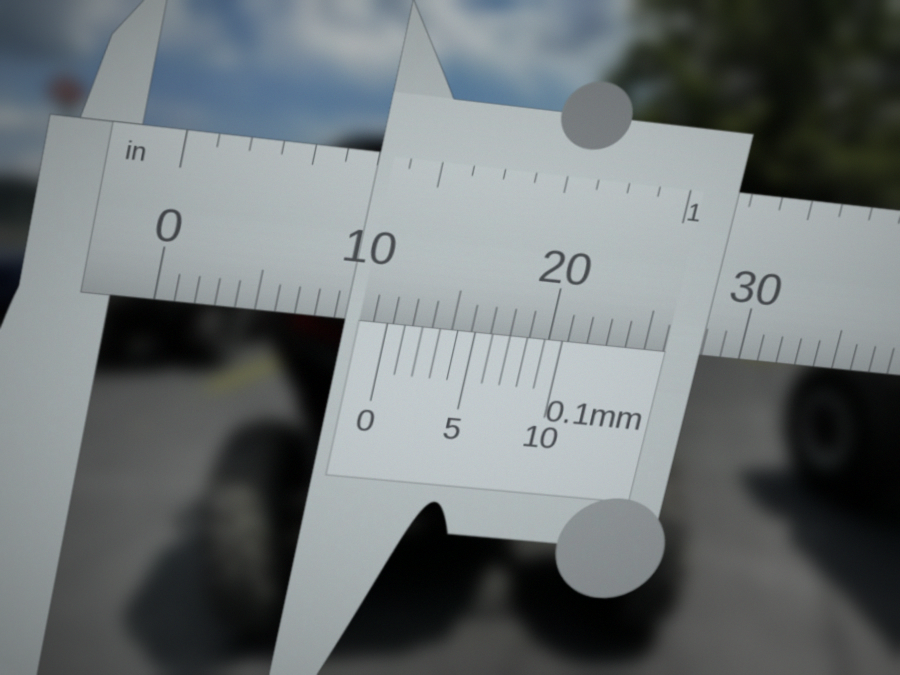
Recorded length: mm 11.7
